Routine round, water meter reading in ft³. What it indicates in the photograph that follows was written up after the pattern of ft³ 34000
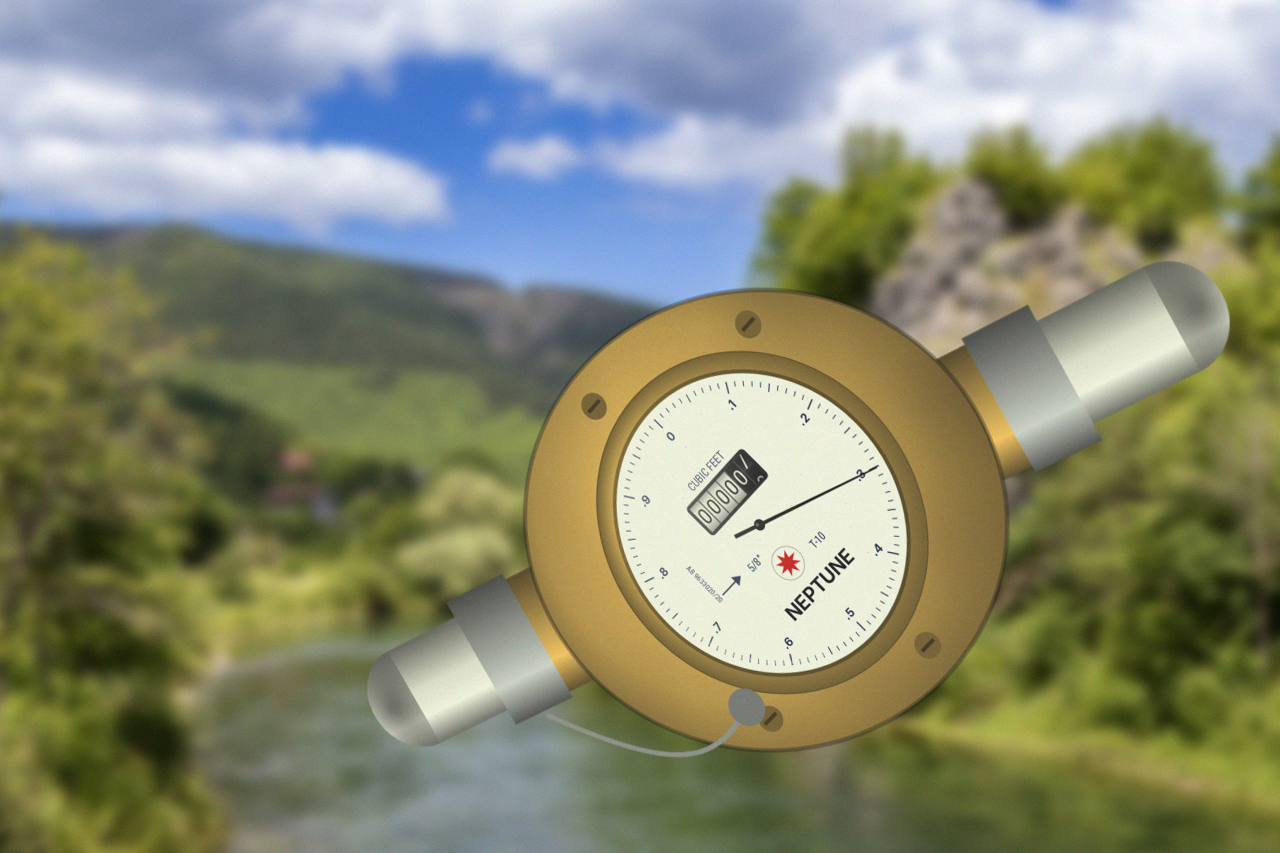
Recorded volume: ft³ 7.30
